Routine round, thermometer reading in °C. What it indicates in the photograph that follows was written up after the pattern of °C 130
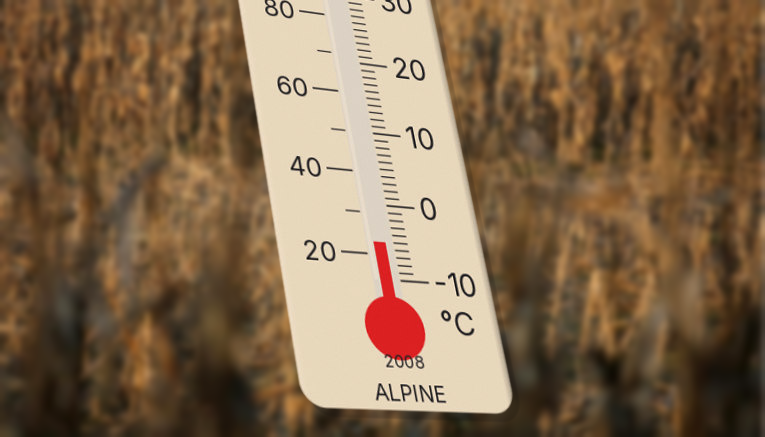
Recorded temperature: °C -5
